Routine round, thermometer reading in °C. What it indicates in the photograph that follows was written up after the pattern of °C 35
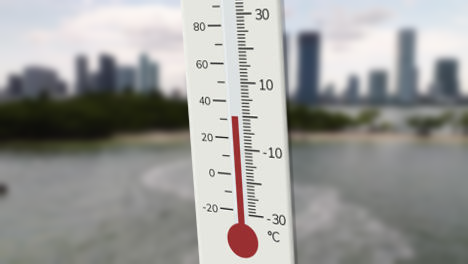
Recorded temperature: °C 0
